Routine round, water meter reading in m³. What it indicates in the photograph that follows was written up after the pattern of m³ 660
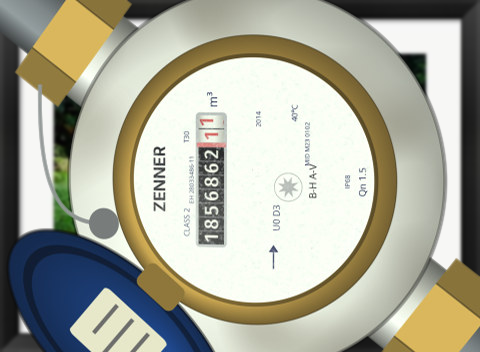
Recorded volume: m³ 1856862.11
